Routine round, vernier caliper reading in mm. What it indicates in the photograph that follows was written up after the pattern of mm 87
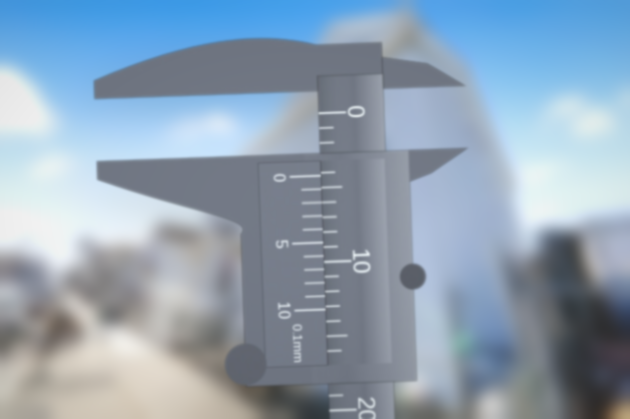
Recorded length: mm 4.2
